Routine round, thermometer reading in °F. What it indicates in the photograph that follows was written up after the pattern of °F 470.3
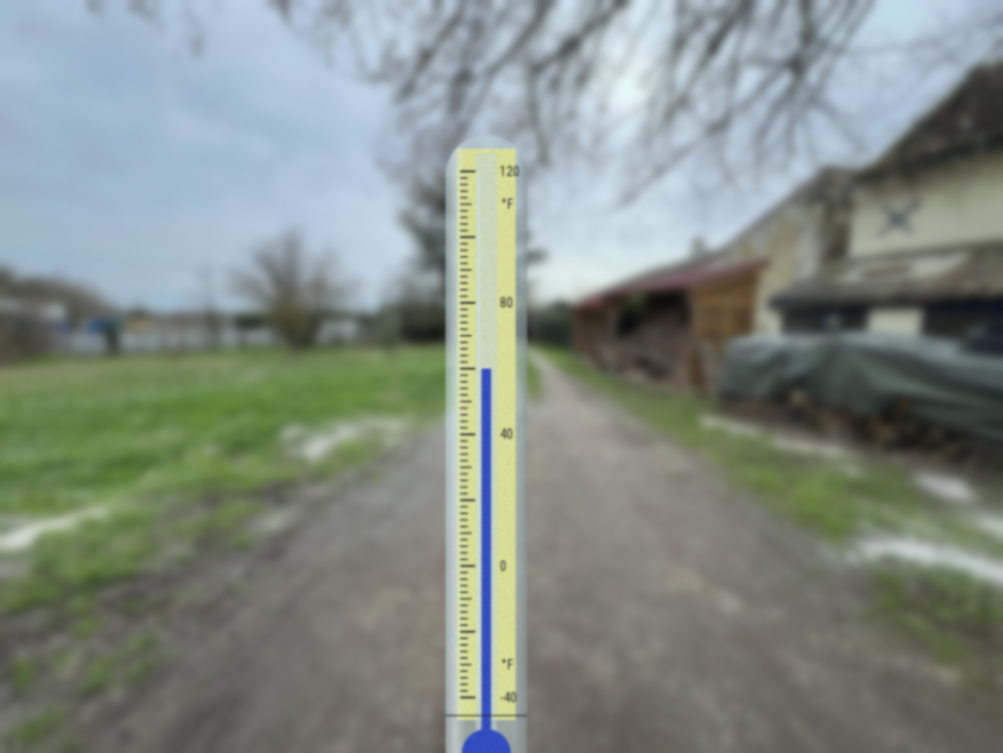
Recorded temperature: °F 60
